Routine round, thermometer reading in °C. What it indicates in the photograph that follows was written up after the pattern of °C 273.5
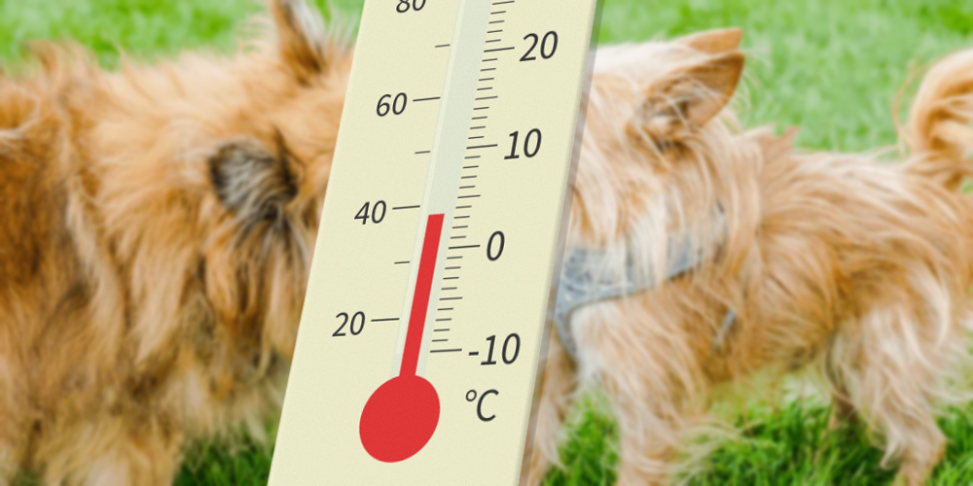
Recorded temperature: °C 3.5
